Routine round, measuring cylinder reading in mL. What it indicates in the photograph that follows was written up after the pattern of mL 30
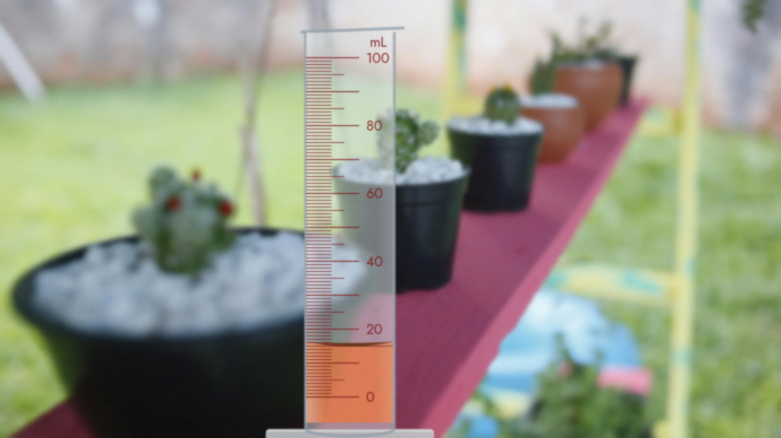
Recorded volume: mL 15
